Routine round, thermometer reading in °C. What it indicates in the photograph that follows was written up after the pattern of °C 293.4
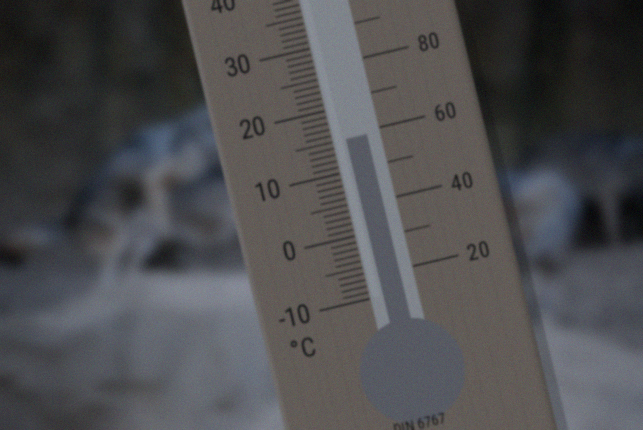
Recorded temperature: °C 15
